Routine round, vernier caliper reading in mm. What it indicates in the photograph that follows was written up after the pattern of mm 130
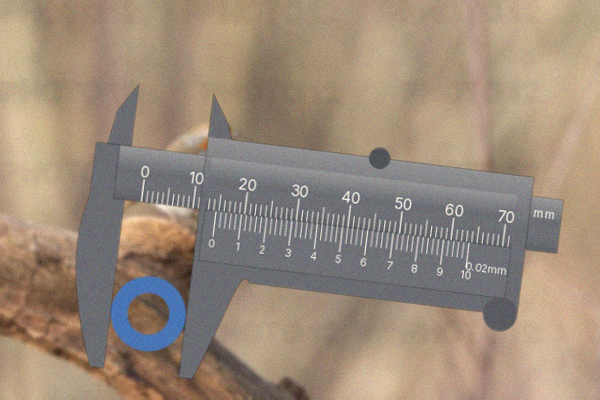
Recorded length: mm 14.5
